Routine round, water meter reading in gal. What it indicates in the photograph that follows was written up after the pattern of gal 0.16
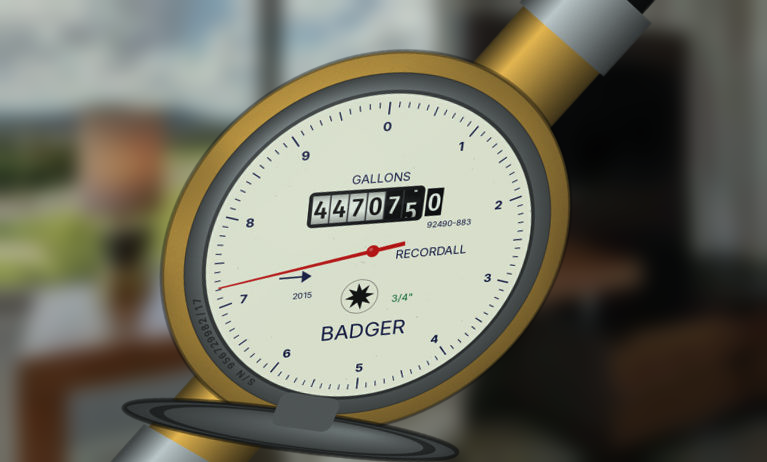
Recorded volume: gal 4470747.2
